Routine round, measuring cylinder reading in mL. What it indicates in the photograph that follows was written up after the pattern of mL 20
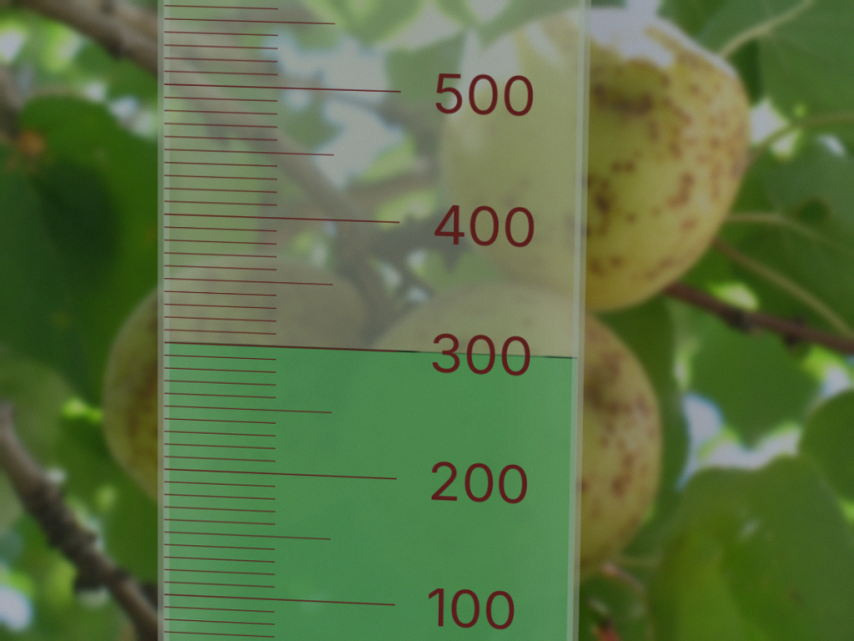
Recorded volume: mL 300
